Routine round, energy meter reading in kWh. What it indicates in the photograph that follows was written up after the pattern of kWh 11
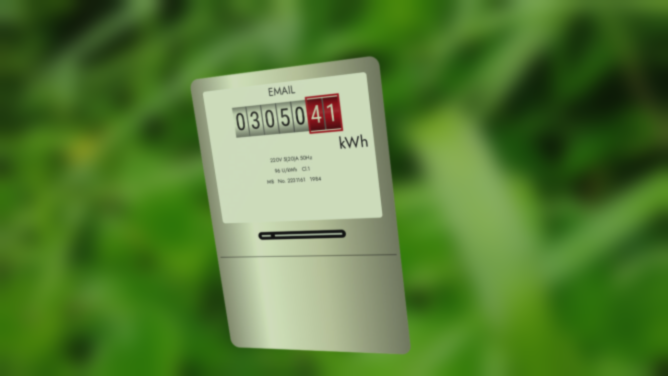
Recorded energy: kWh 3050.41
